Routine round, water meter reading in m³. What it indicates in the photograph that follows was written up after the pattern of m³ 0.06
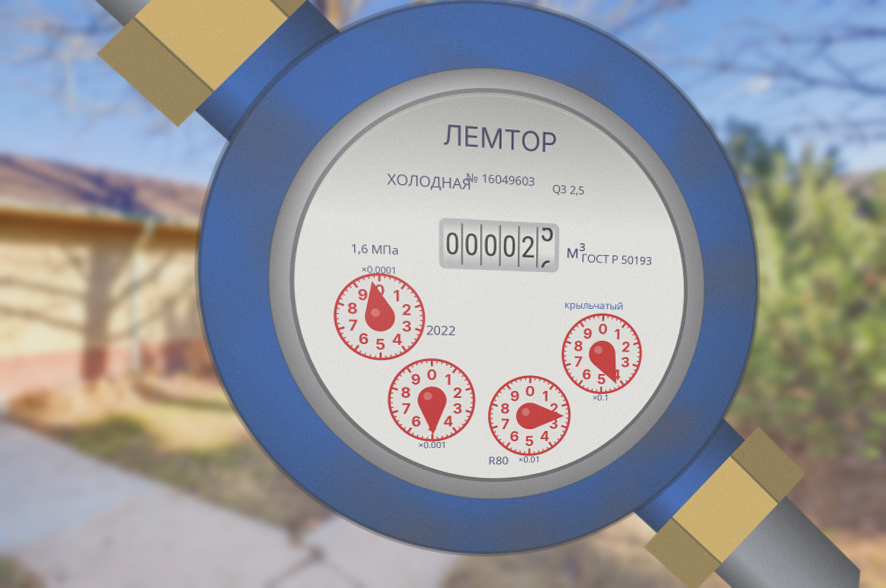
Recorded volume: m³ 25.4249
